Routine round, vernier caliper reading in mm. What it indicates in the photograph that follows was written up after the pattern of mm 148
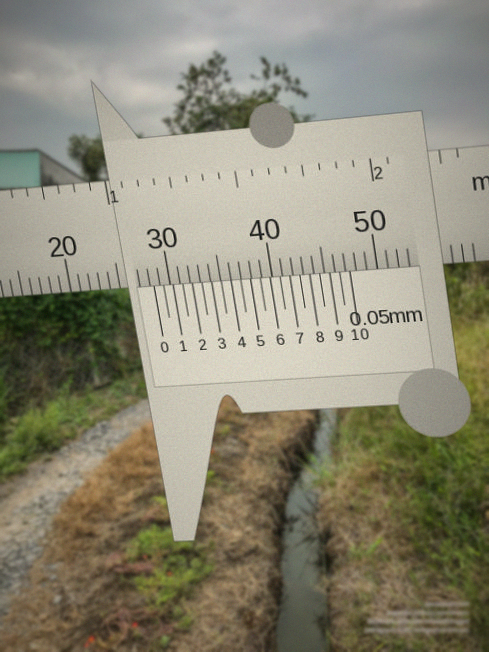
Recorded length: mm 28.4
